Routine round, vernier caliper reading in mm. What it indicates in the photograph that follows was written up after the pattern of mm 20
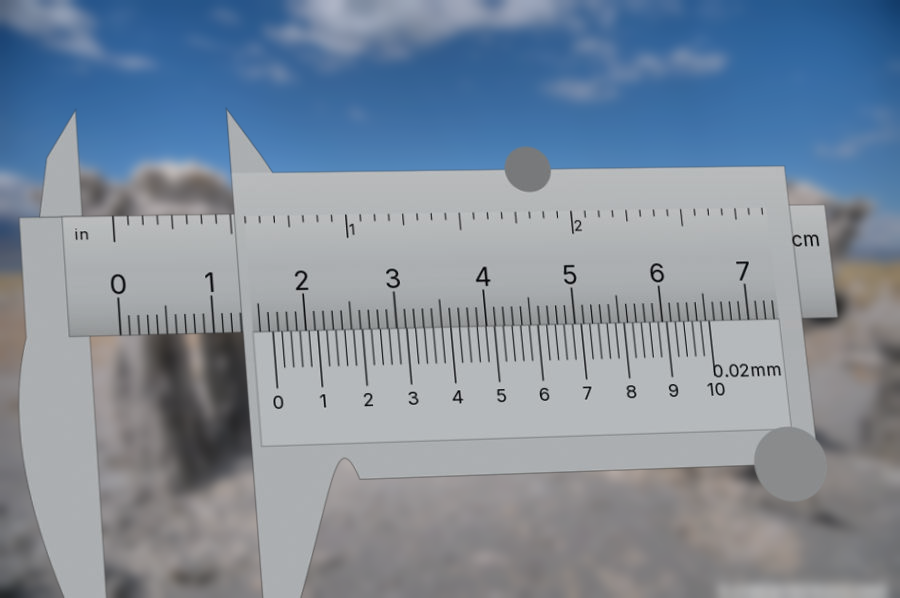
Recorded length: mm 16.4
